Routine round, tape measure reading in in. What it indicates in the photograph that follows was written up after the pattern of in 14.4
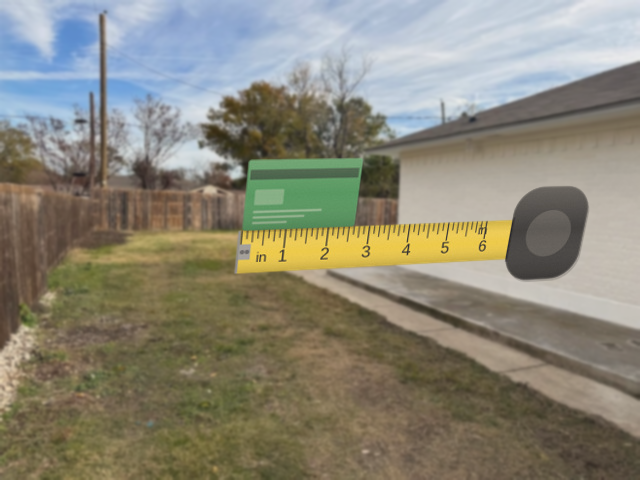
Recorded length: in 2.625
